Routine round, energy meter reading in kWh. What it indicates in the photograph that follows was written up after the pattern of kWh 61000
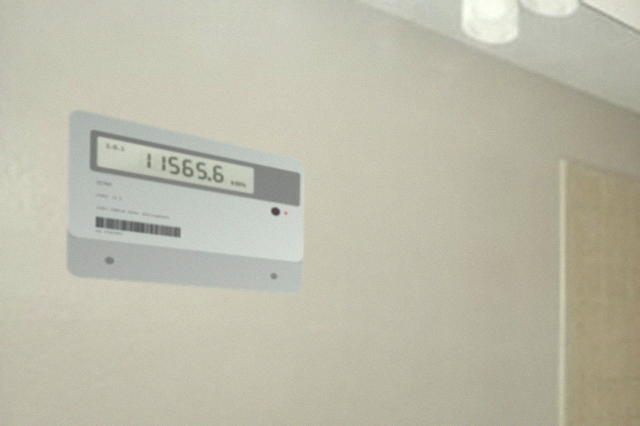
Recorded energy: kWh 11565.6
